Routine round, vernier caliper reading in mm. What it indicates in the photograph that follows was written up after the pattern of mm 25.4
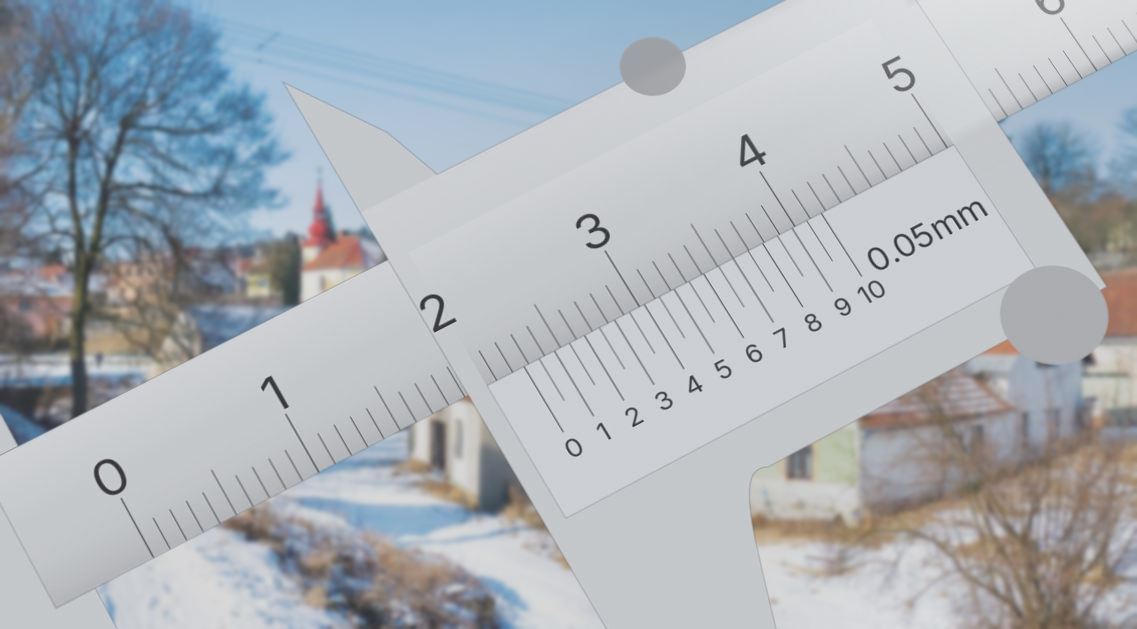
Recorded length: mm 22.7
